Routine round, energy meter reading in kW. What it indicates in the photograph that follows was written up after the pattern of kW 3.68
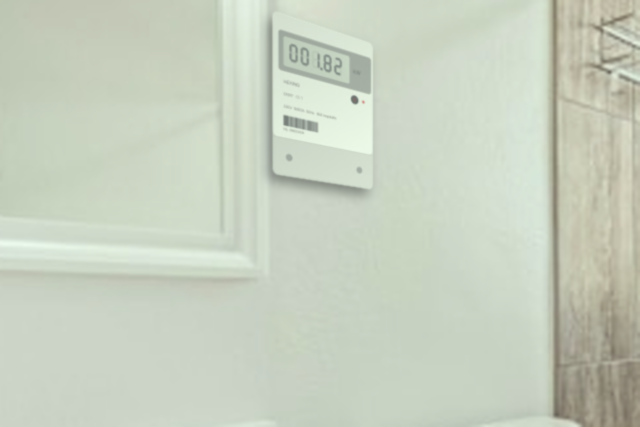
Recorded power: kW 1.82
